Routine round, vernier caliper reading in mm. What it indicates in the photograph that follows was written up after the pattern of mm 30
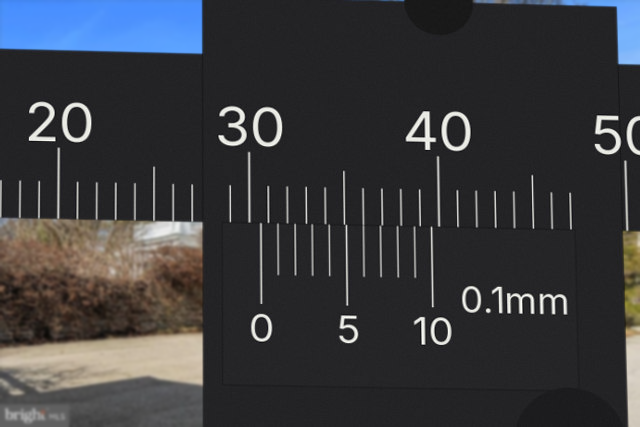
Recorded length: mm 30.6
